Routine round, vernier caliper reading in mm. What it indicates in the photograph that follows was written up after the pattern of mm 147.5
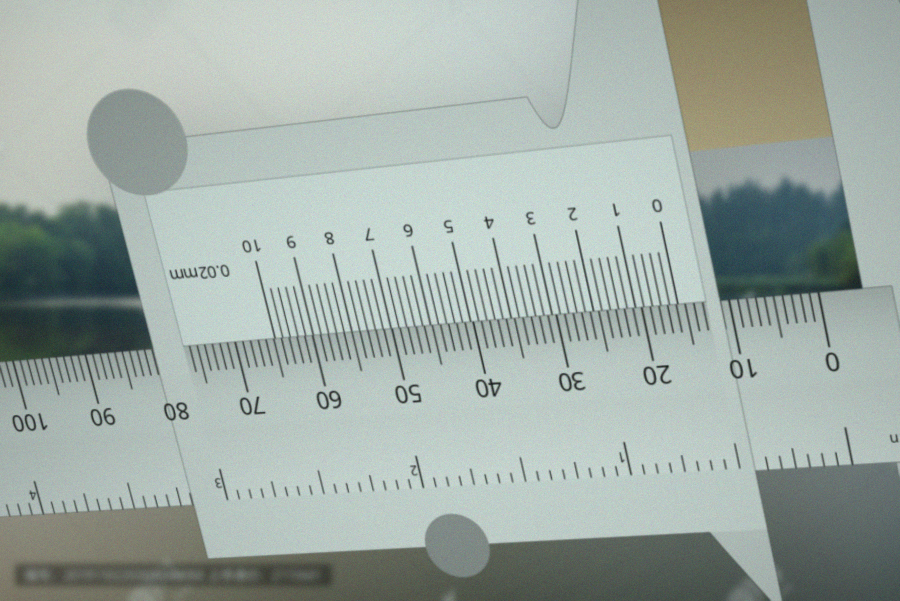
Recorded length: mm 15.8
